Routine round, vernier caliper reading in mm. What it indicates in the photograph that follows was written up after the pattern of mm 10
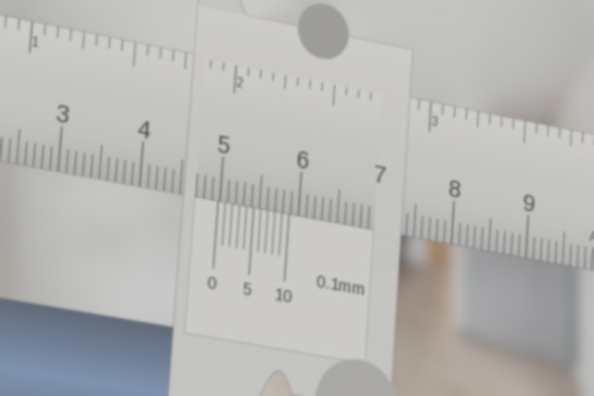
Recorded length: mm 49.8
